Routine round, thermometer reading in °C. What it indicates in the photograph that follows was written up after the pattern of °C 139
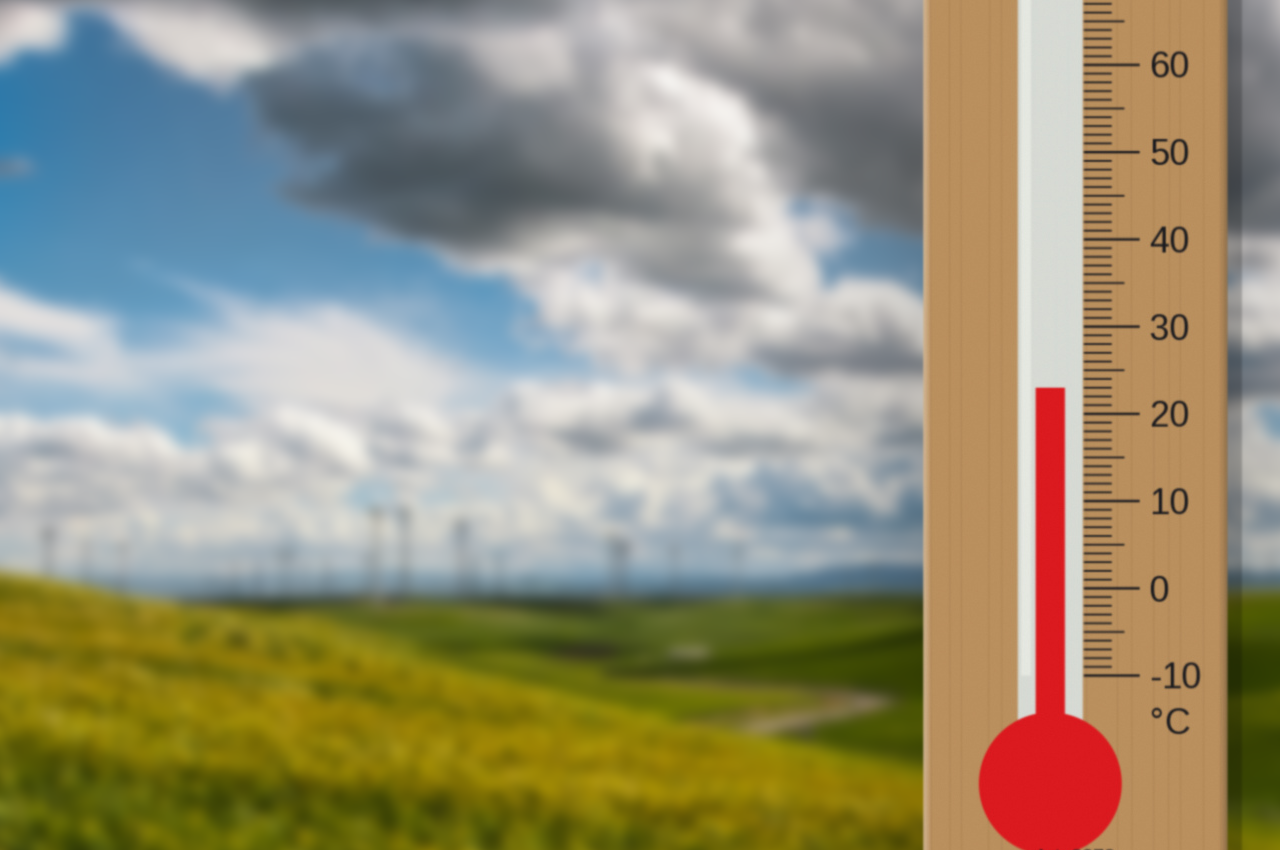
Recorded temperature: °C 23
